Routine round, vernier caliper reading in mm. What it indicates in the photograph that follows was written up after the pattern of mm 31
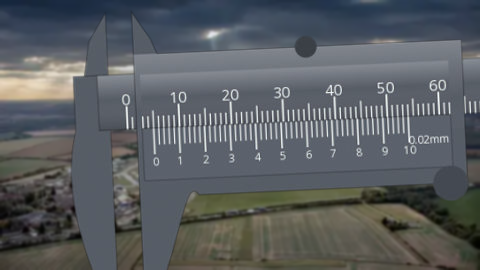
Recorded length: mm 5.0
